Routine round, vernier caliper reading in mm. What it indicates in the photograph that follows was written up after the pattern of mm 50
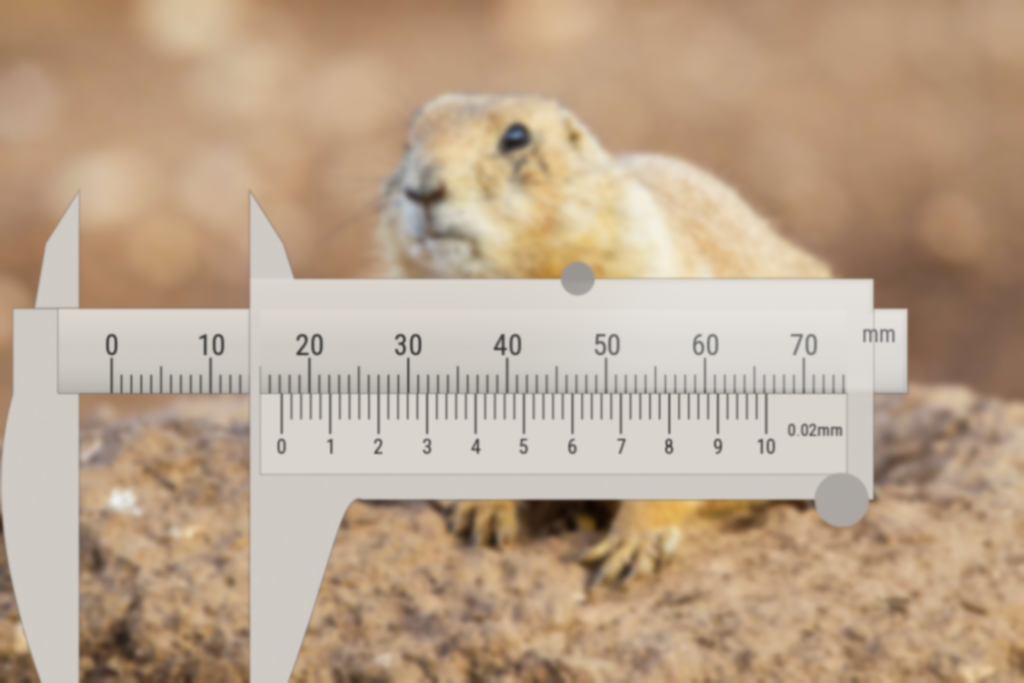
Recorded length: mm 17.2
